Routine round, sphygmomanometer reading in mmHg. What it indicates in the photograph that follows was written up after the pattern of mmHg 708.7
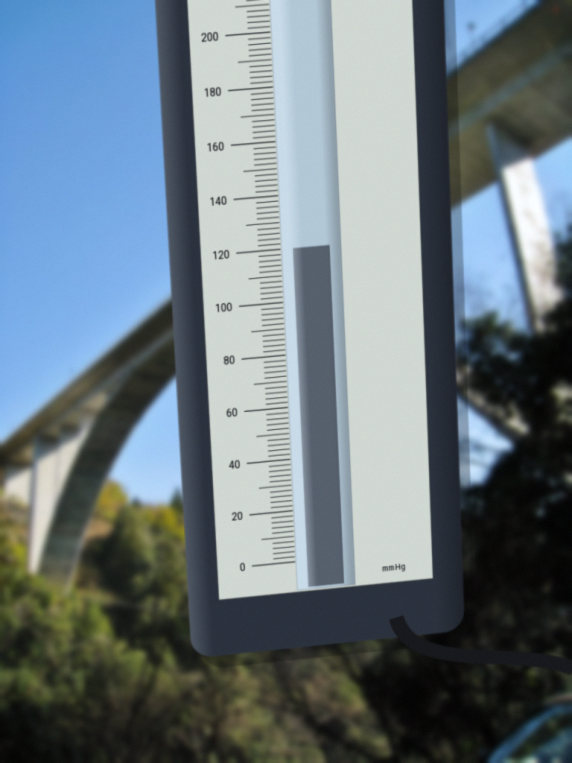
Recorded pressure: mmHg 120
